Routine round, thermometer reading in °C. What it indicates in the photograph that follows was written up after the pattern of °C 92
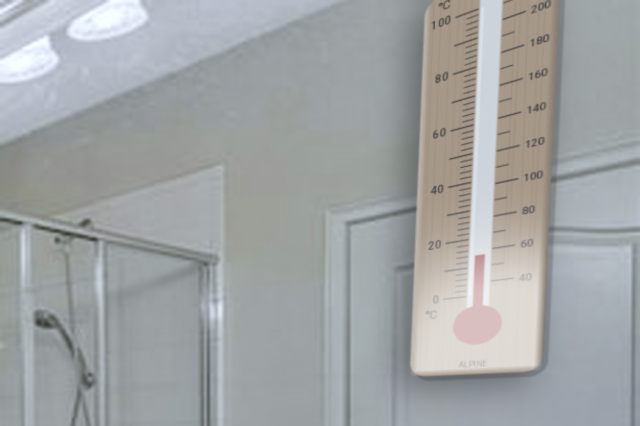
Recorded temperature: °C 14
